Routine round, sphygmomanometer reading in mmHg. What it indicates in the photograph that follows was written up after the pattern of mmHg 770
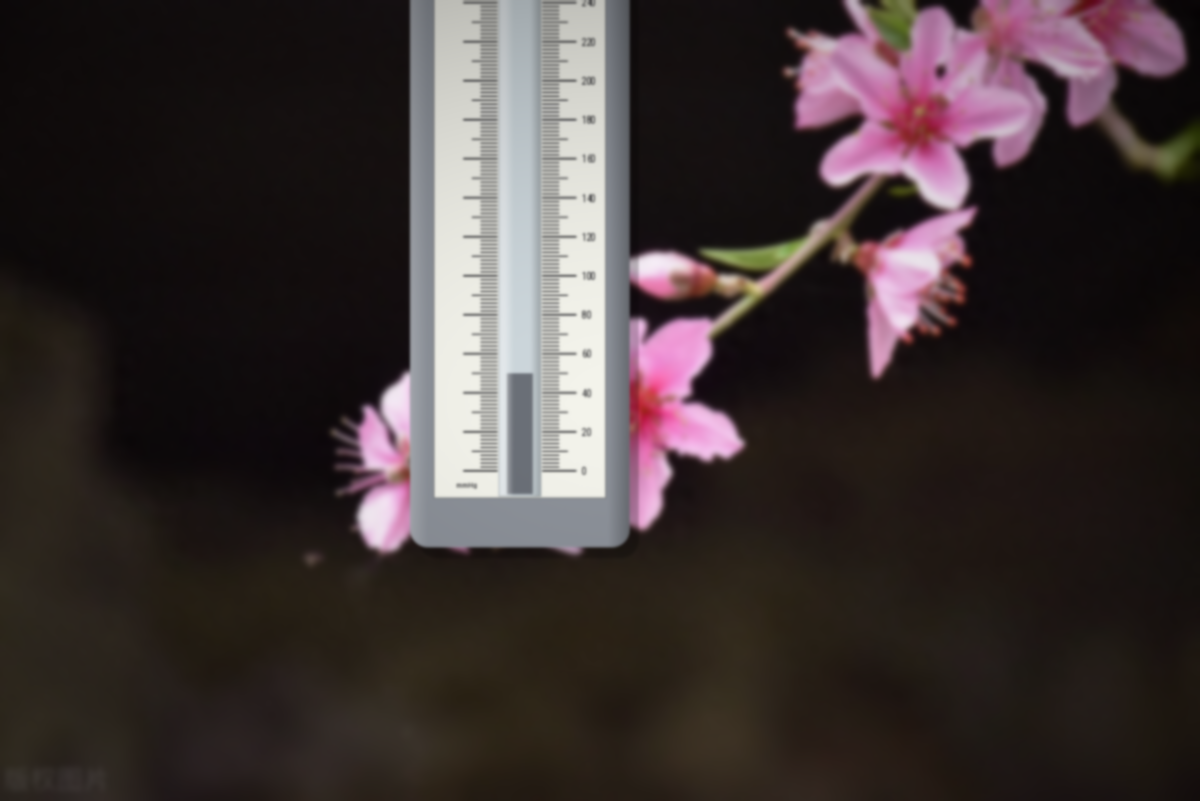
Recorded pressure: mmHg 50
